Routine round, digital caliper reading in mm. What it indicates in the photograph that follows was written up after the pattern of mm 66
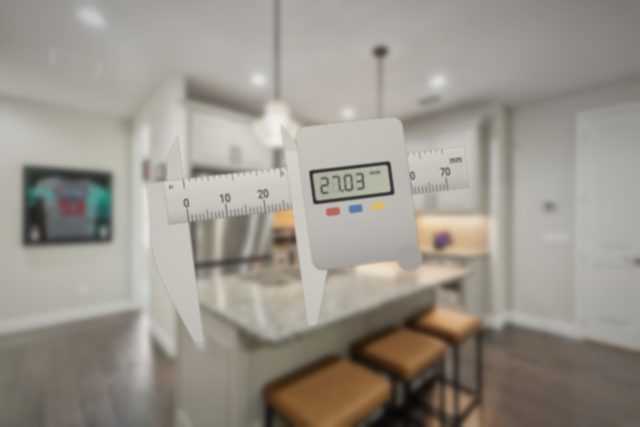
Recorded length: mm 27.03
